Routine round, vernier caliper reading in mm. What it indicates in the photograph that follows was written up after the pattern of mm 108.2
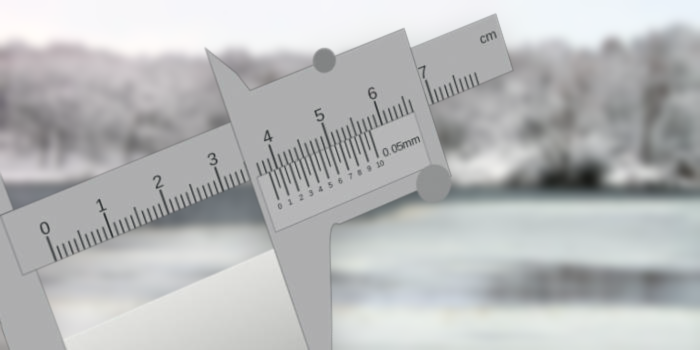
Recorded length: mm 38.5
